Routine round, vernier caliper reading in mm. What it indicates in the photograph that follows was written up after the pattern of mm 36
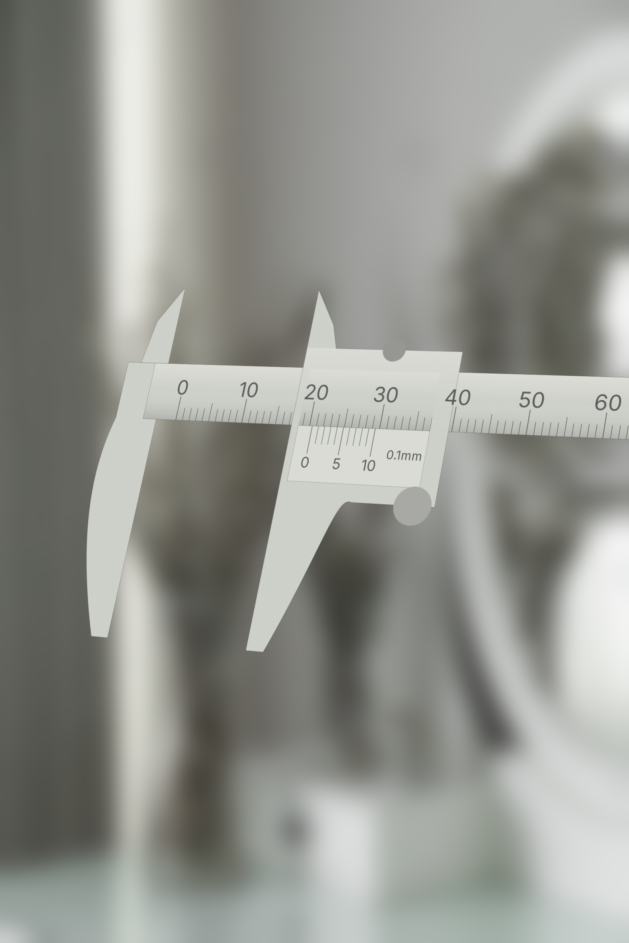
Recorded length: mm 20.4
